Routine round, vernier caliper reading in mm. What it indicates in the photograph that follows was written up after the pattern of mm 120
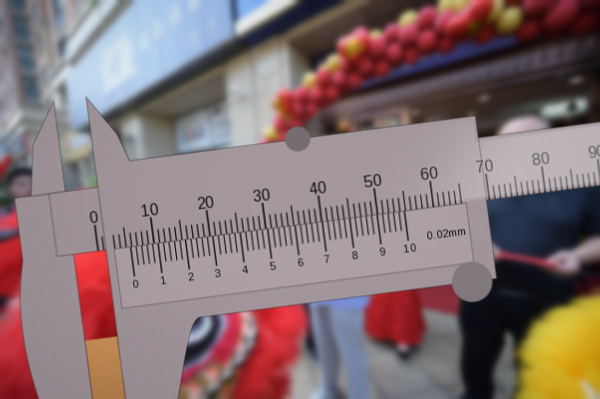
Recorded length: mm 5.8
